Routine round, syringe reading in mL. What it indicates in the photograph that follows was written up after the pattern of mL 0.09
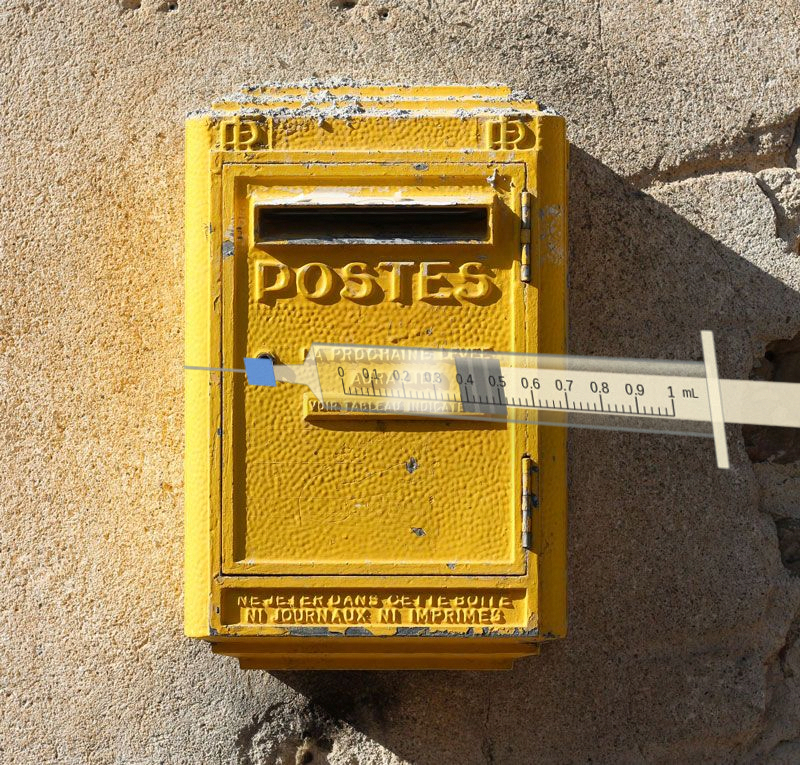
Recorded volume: mL 0.38
